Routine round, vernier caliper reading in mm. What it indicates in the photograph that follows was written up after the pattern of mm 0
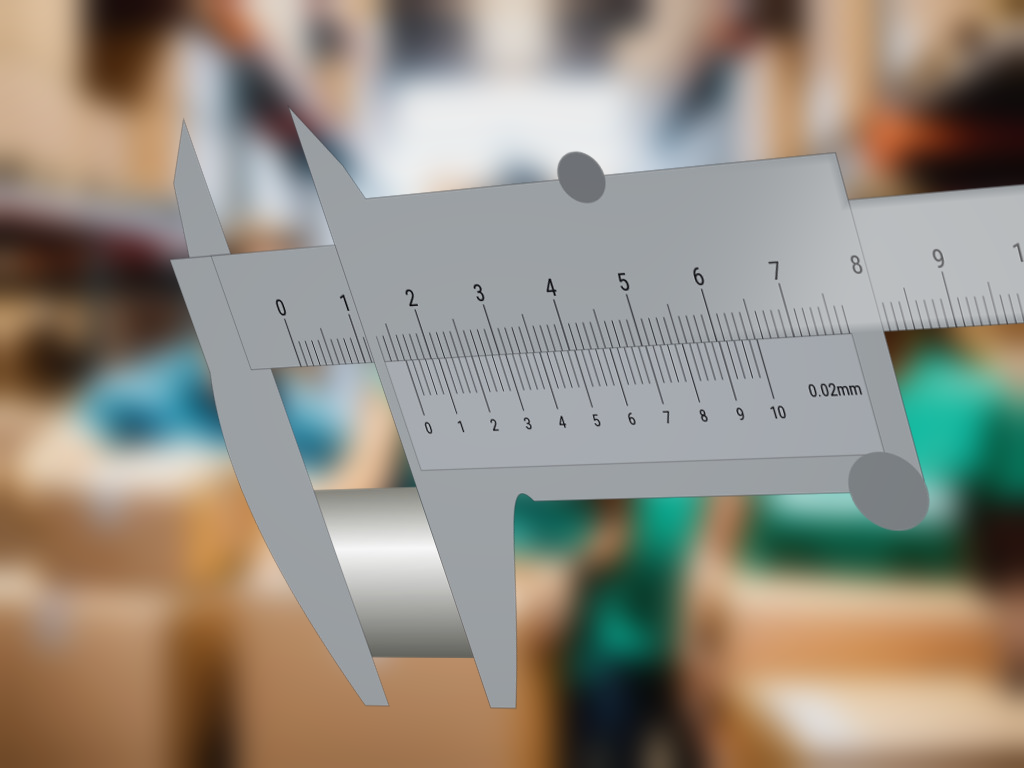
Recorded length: mm 16.2
